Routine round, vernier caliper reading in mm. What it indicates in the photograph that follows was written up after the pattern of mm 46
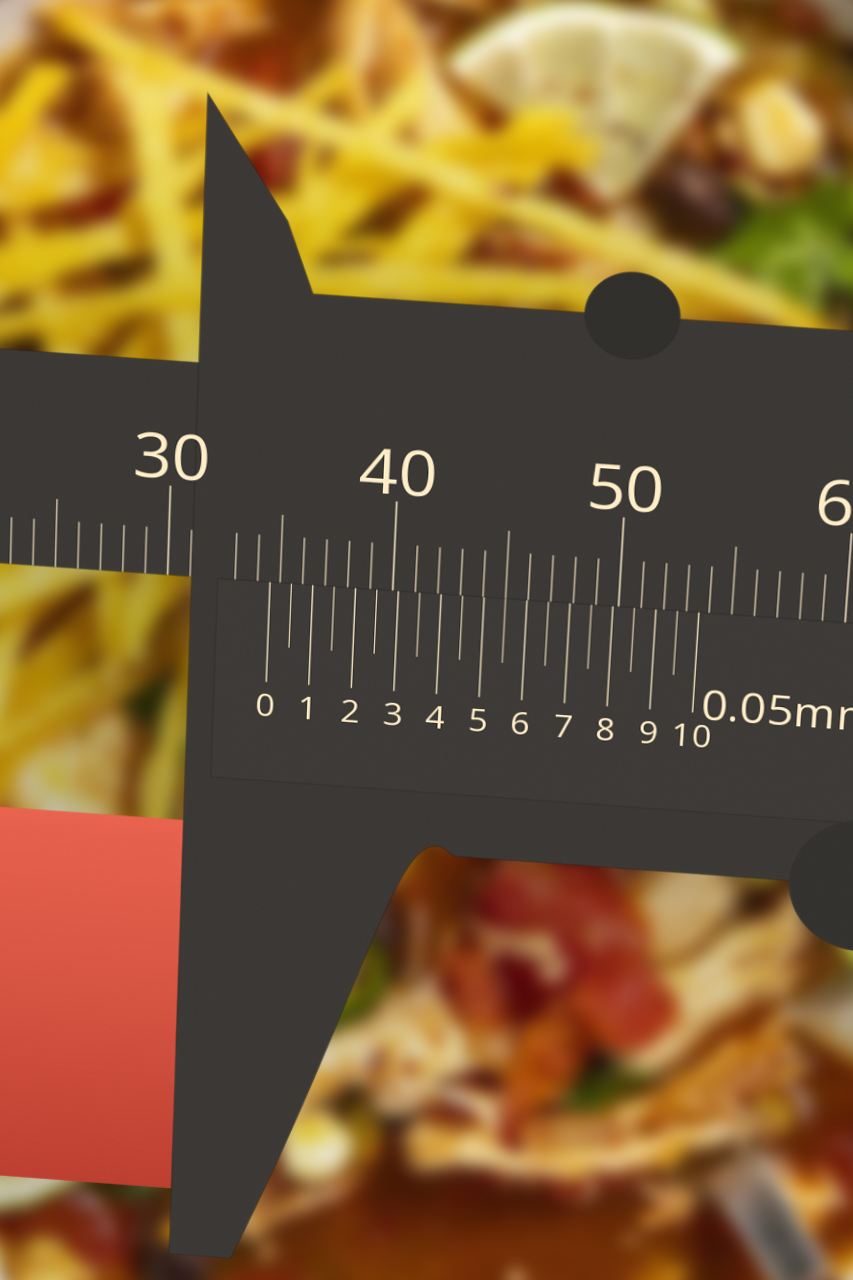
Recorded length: mm 34.55
